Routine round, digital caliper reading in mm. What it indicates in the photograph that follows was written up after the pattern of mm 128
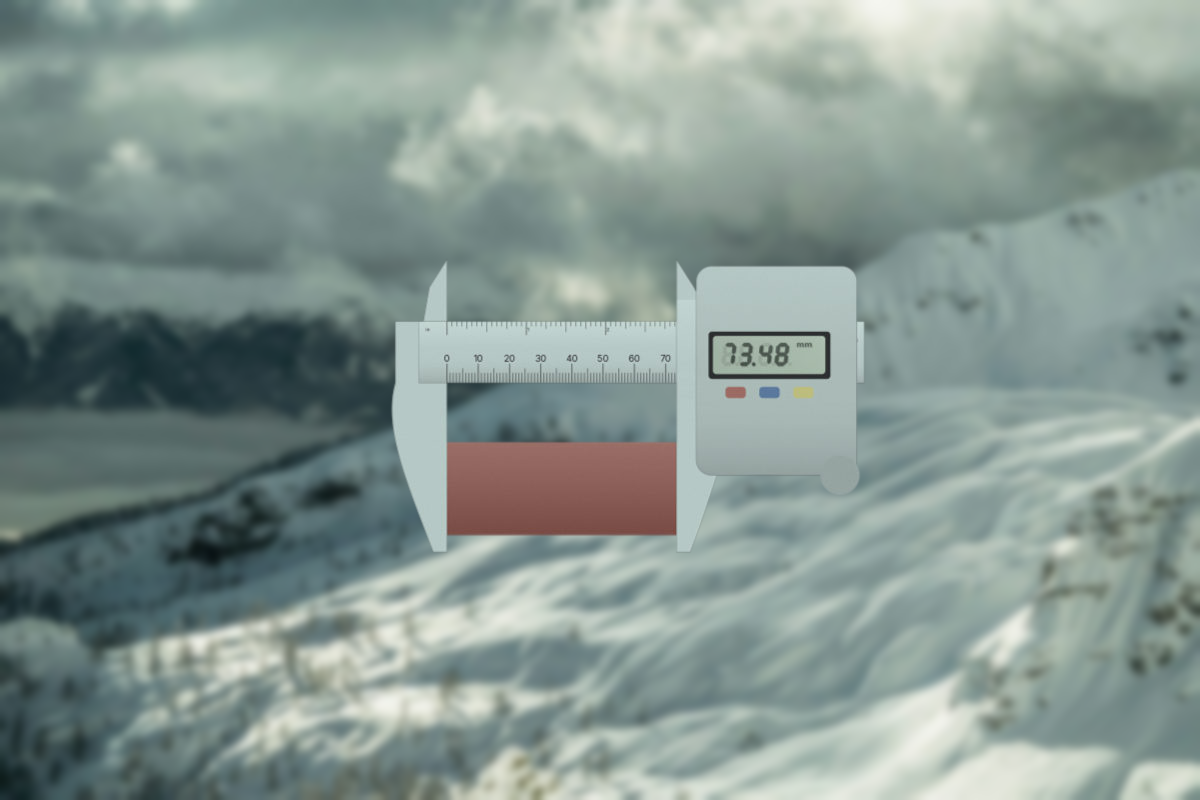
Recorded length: mm 73.48
